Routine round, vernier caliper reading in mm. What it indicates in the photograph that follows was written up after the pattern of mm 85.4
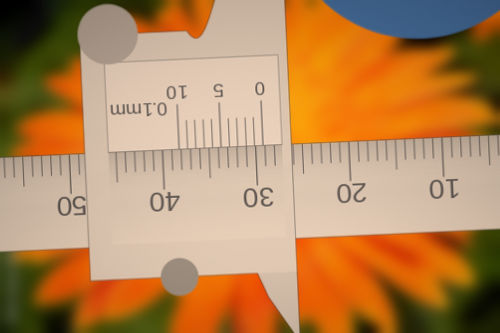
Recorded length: mm 29.2
